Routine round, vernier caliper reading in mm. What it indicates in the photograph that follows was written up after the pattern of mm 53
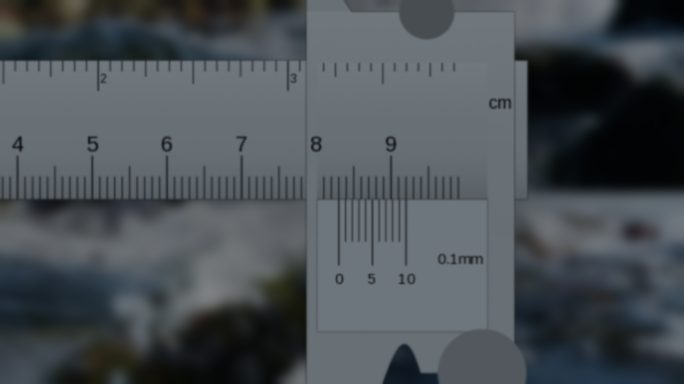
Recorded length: mm 83.0
